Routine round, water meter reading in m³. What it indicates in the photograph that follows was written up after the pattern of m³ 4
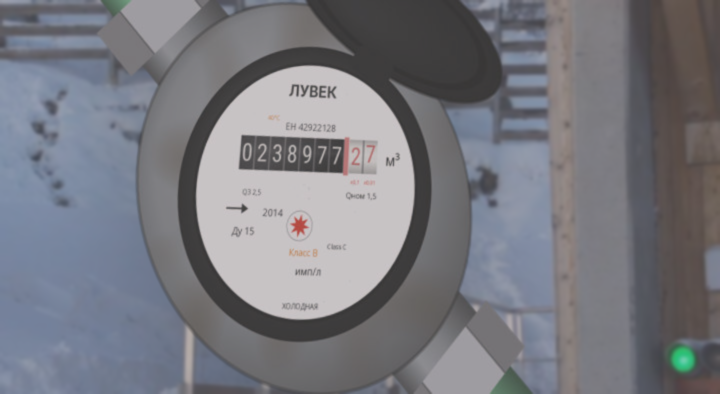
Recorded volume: m³ 238977.27
